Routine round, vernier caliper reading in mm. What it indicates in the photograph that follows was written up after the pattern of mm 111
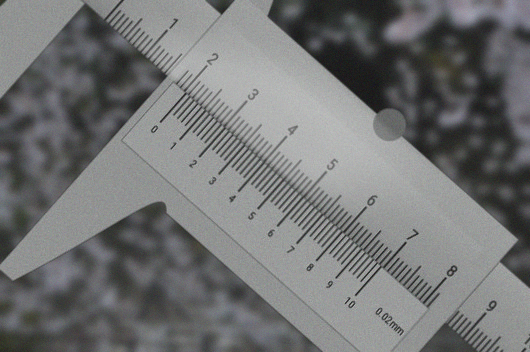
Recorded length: mm 20.5
